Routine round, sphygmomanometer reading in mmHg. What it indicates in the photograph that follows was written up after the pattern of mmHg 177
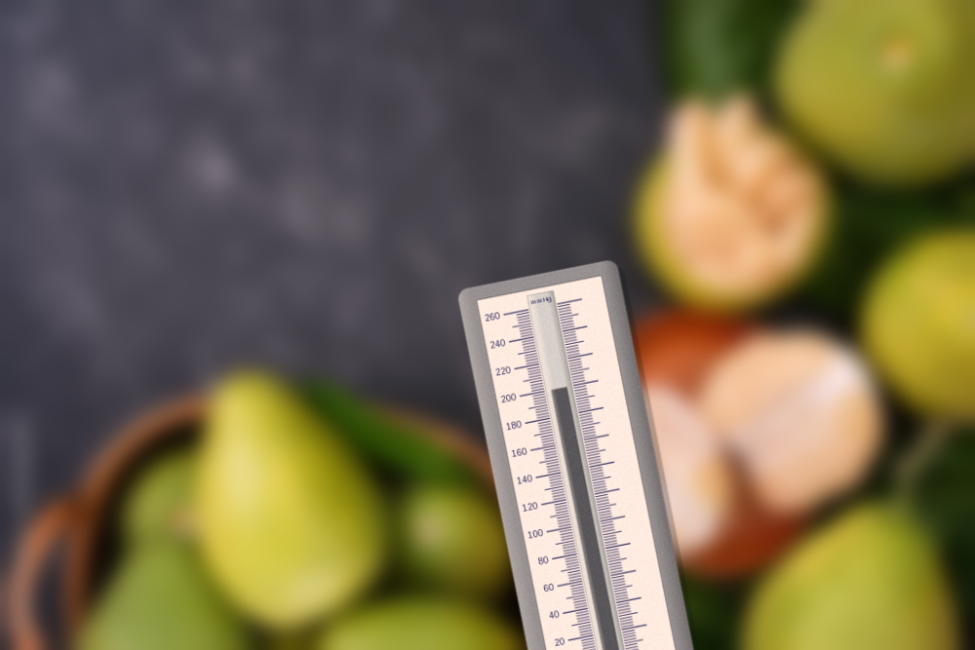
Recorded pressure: mmHg 200
